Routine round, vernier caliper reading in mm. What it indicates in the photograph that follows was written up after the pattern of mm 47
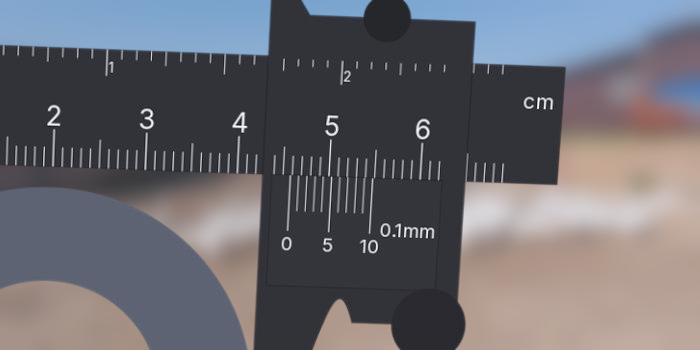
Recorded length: mm 45.8
